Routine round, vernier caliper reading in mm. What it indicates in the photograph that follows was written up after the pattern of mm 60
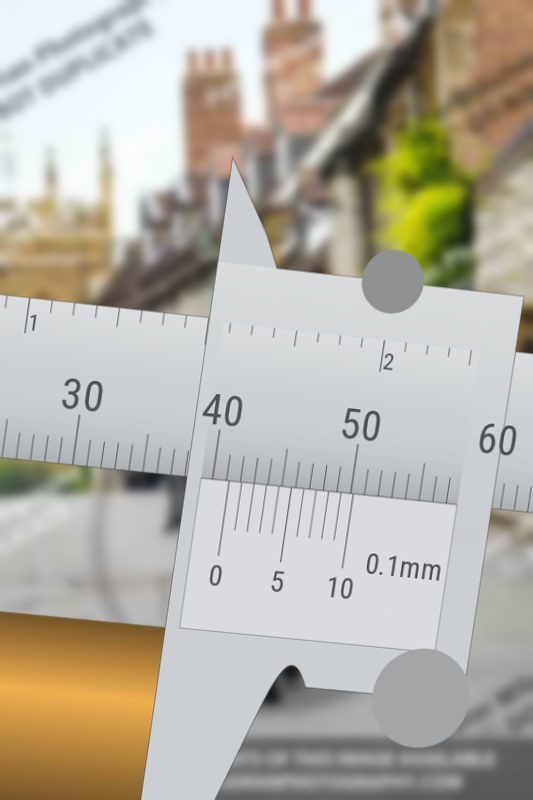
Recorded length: mm 41.2
